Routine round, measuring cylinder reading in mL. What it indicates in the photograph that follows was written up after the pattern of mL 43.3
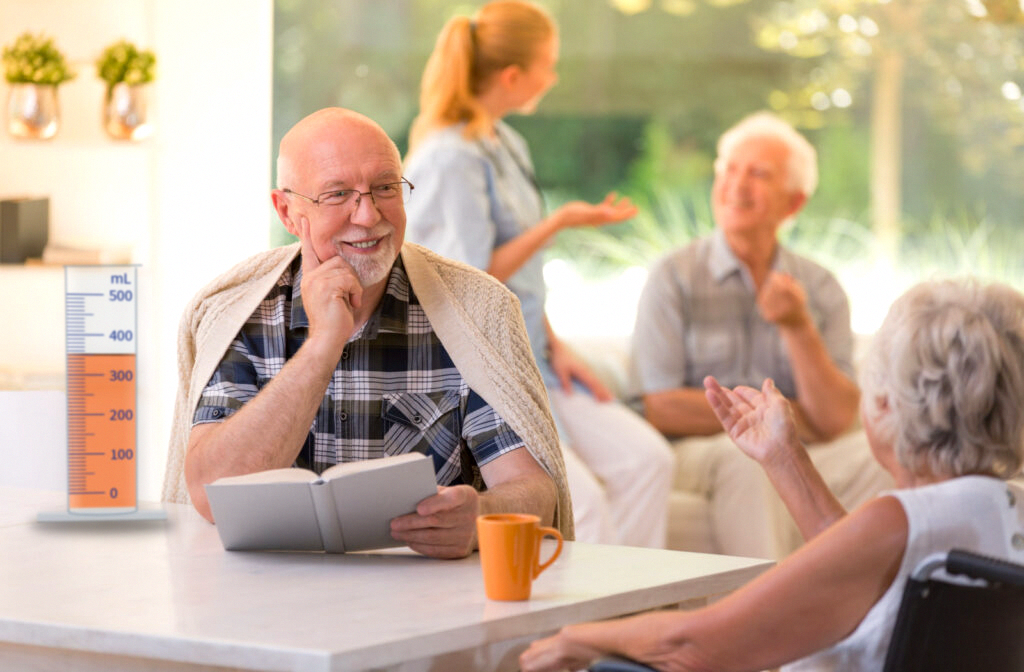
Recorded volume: mL 350
